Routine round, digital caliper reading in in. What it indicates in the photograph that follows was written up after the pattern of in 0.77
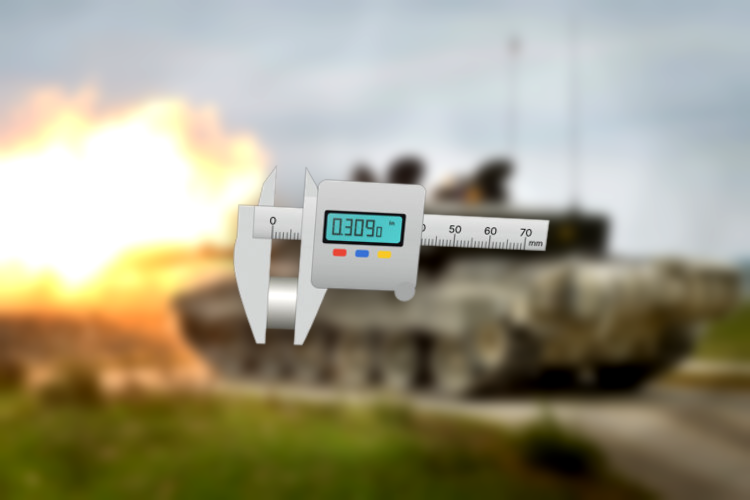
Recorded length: in 0.3090
